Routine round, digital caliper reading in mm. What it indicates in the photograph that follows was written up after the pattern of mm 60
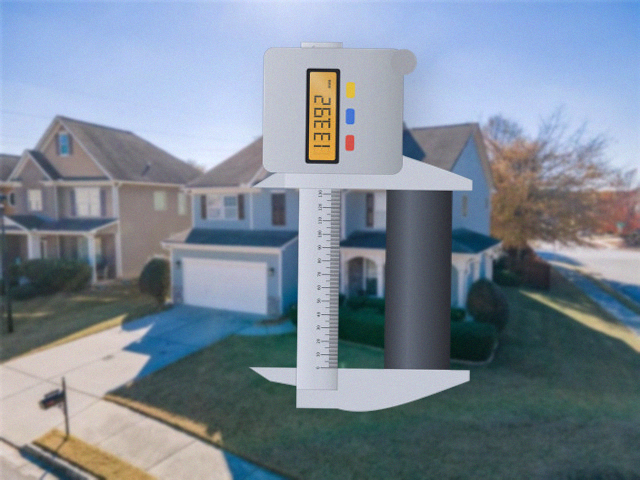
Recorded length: mm 133.92
